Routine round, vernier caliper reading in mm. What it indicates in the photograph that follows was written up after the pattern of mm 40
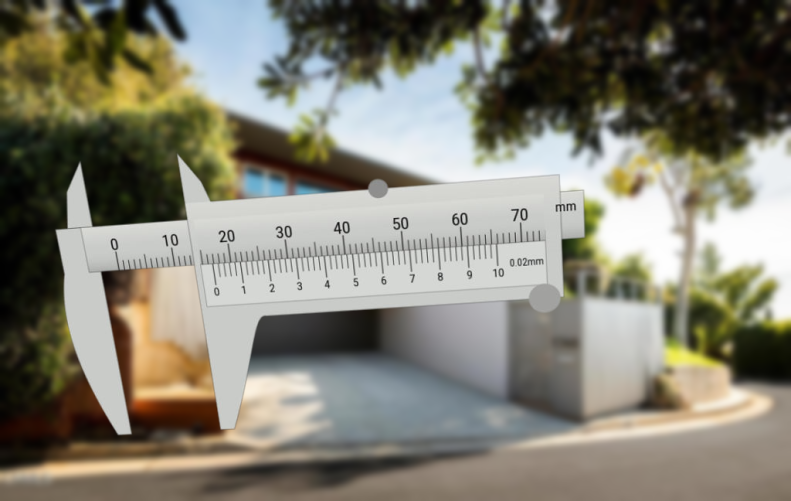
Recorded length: mm 16.8
